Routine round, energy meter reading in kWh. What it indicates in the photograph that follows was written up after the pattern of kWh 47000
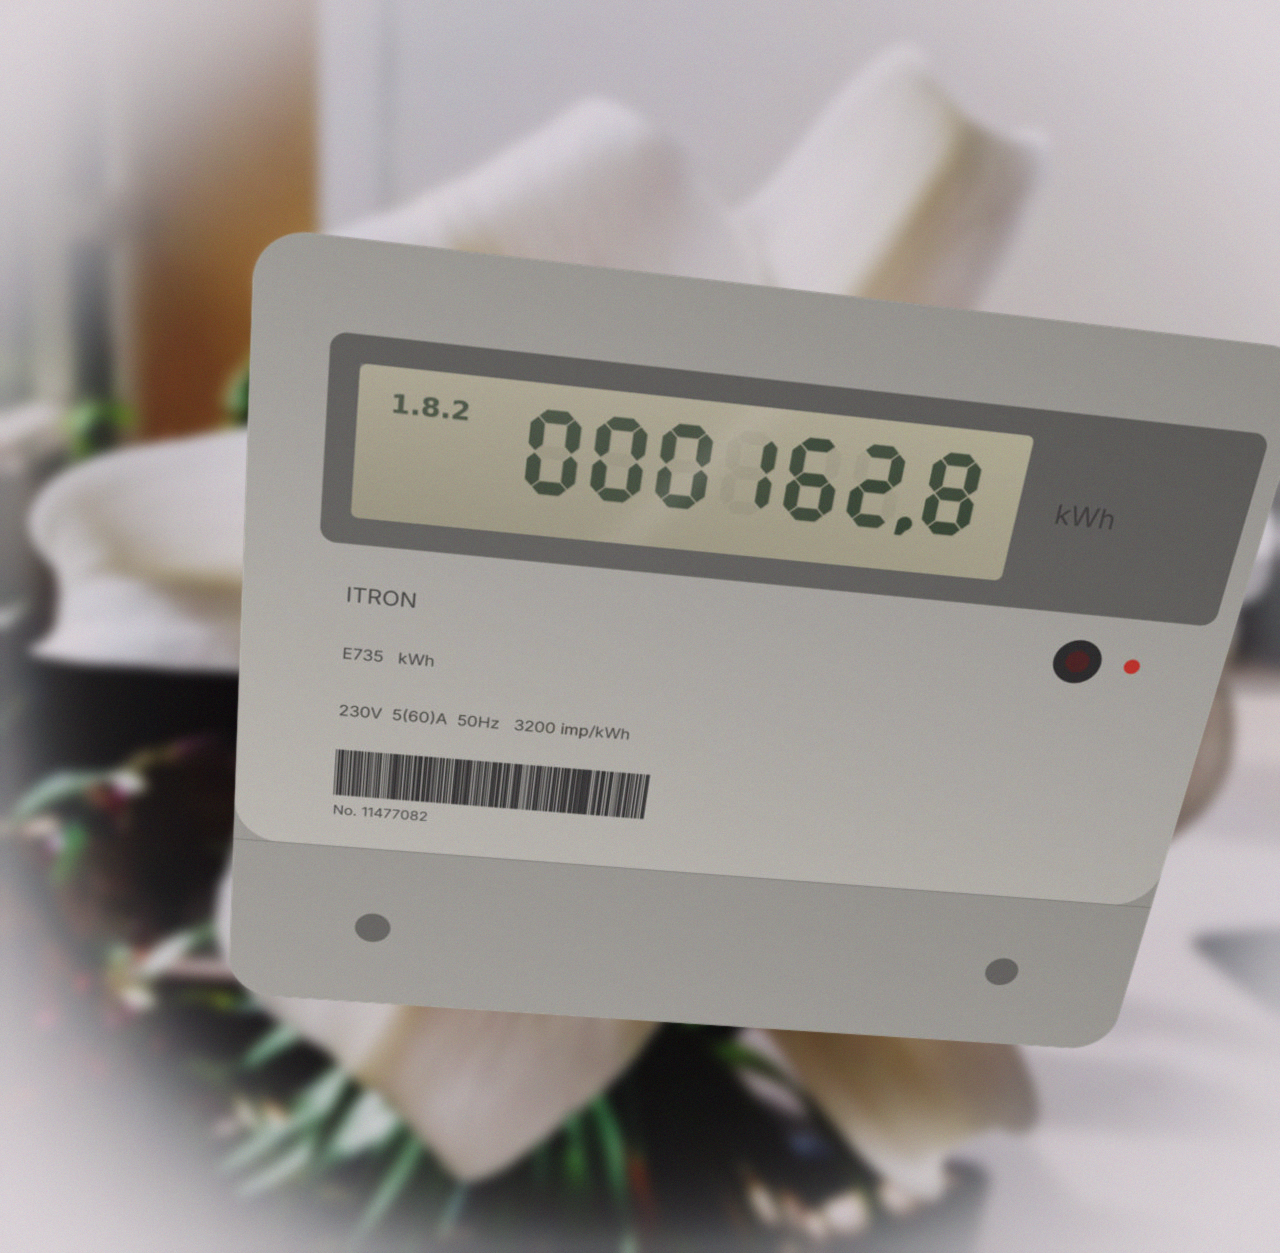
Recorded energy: kWh 162.8
